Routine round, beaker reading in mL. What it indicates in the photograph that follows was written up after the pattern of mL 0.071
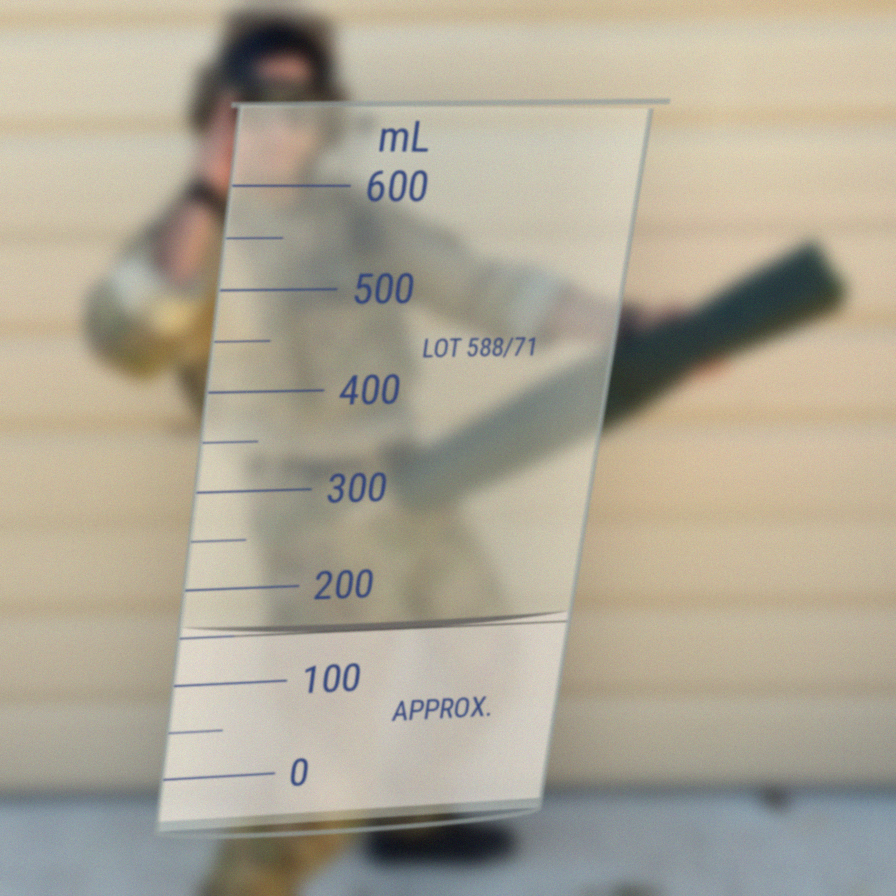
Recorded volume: mL 150
